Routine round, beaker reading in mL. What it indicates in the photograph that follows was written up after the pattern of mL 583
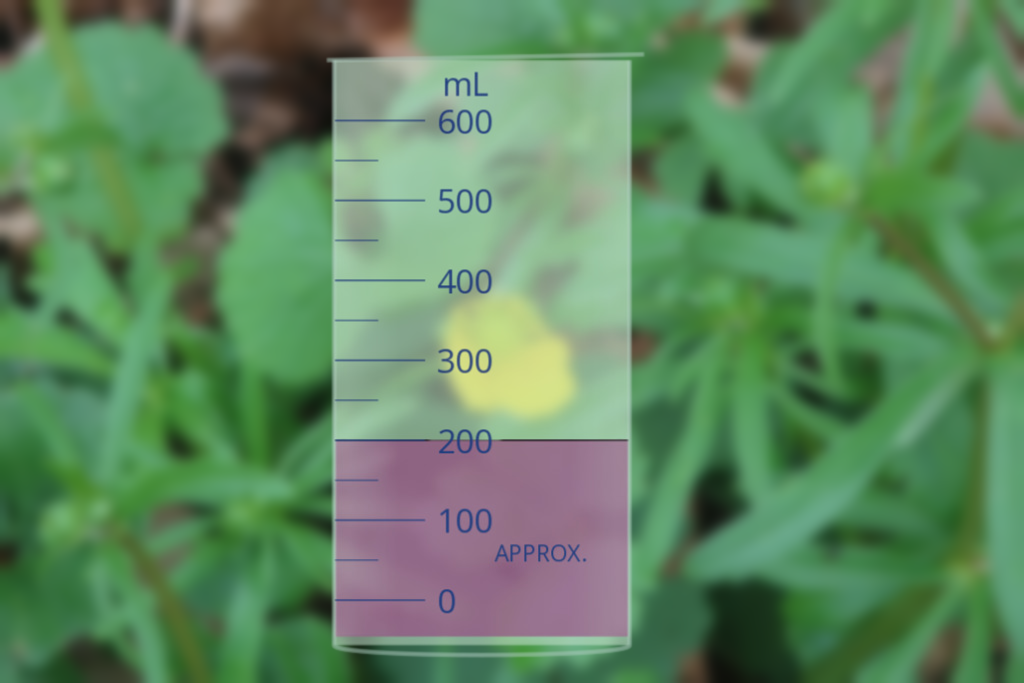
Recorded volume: mL 200
